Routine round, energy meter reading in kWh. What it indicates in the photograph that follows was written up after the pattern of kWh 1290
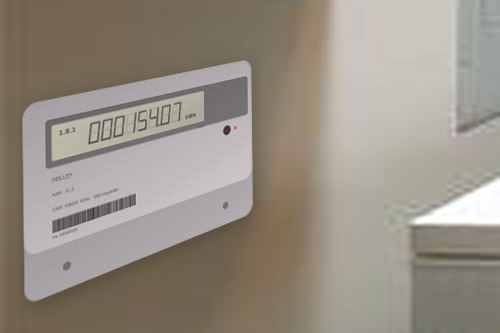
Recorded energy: kWh 154.07
